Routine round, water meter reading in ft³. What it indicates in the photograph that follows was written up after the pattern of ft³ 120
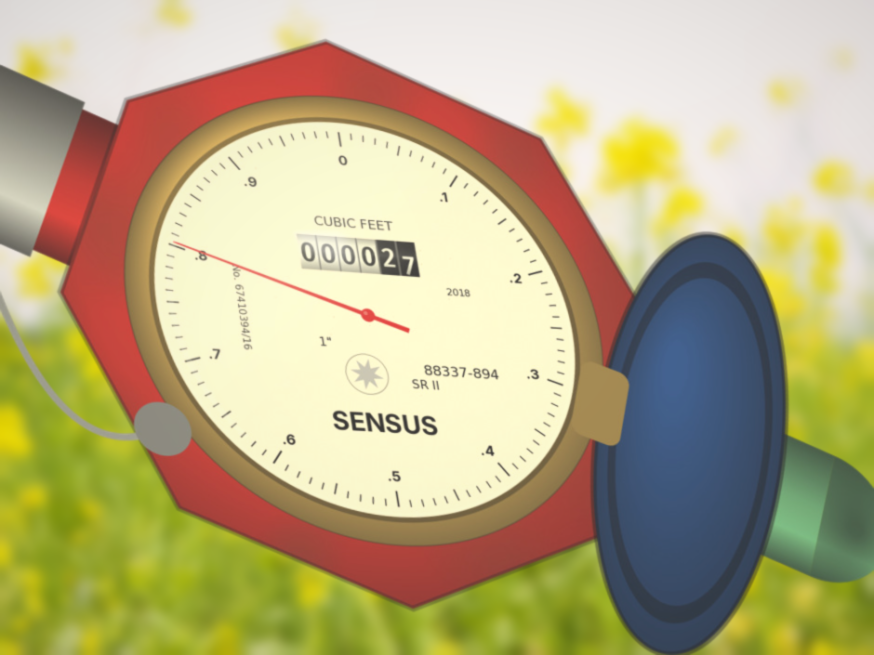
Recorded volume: ft³ 26.80
